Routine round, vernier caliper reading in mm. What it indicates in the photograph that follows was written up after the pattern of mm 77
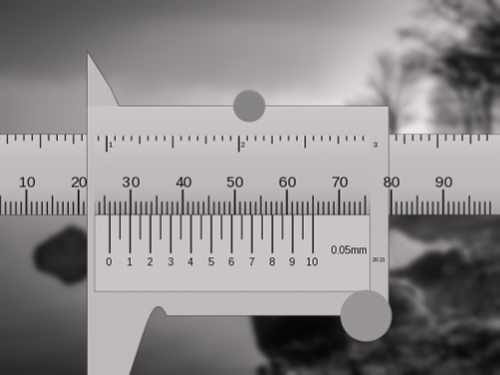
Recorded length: mm 26.0
